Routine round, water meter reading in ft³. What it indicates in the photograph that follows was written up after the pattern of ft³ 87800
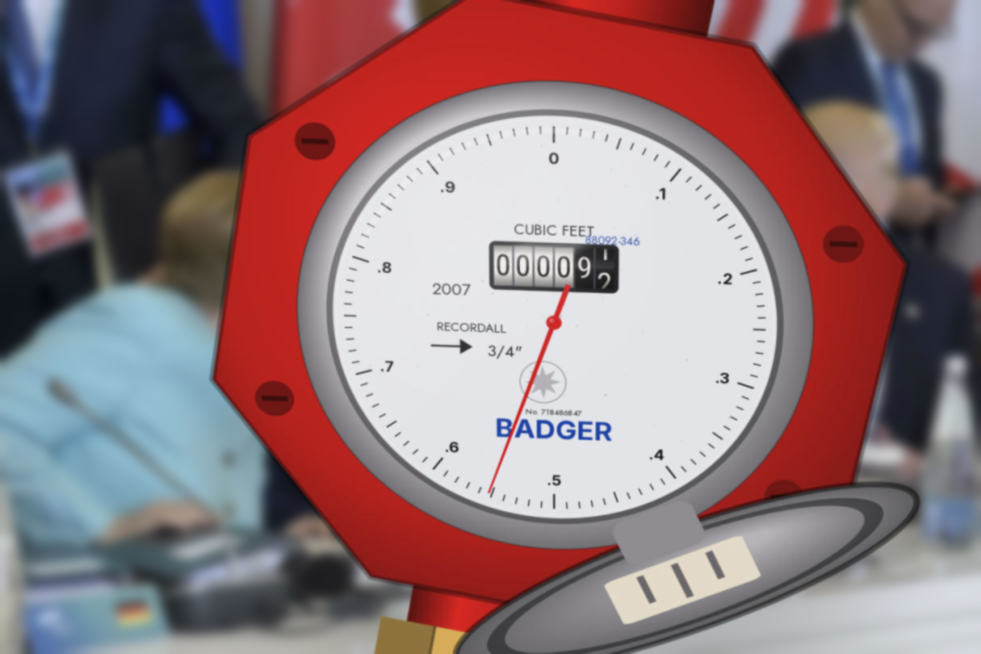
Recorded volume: ft³ 91.55
